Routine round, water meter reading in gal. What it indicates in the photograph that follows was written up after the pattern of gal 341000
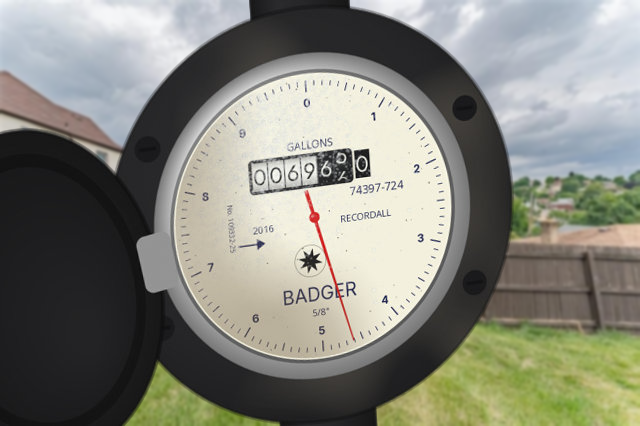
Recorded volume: gal 69654.6
